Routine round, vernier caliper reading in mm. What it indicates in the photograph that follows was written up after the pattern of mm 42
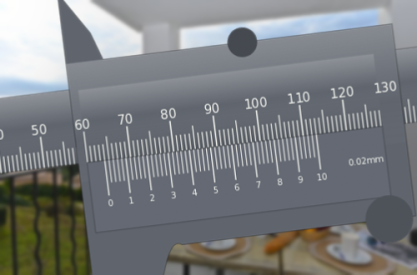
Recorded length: mm 64.0
